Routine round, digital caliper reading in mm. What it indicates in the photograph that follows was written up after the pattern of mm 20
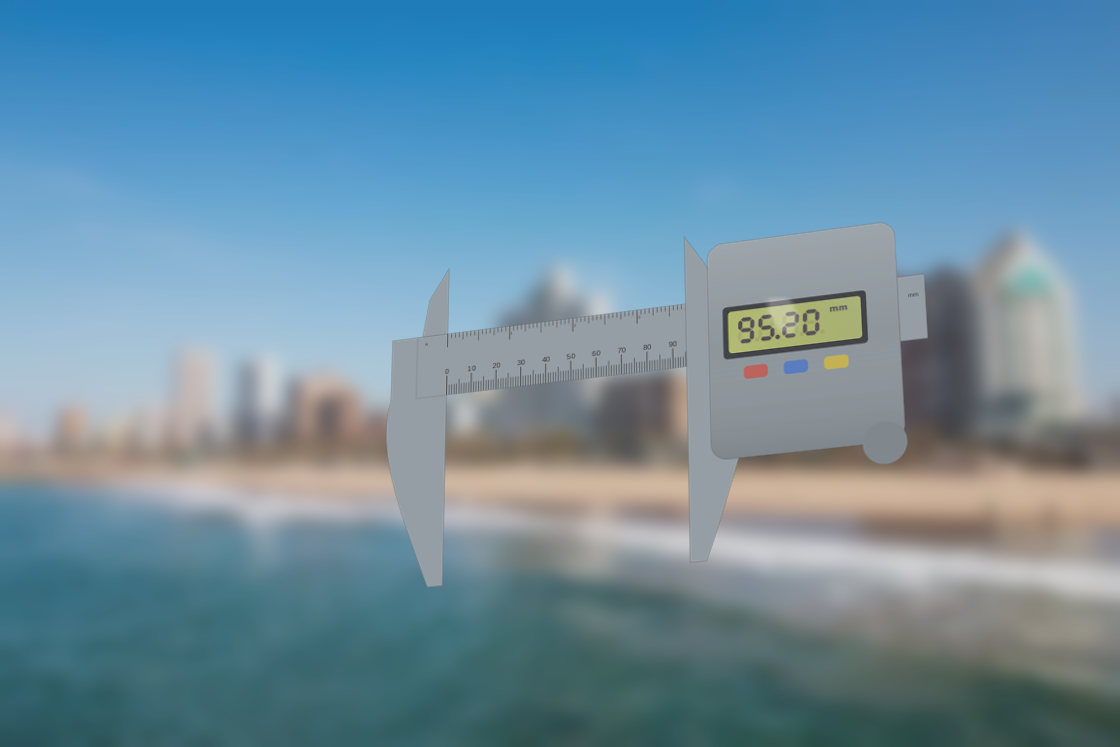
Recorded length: mm 95.20
